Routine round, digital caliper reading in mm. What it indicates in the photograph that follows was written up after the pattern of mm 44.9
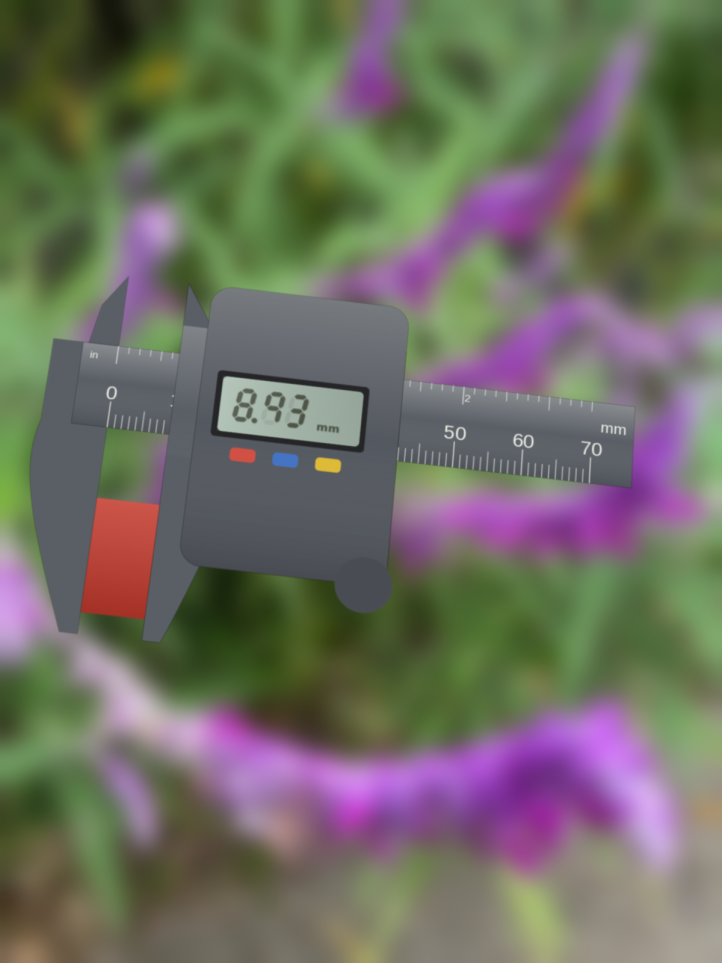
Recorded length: mm 8.93
